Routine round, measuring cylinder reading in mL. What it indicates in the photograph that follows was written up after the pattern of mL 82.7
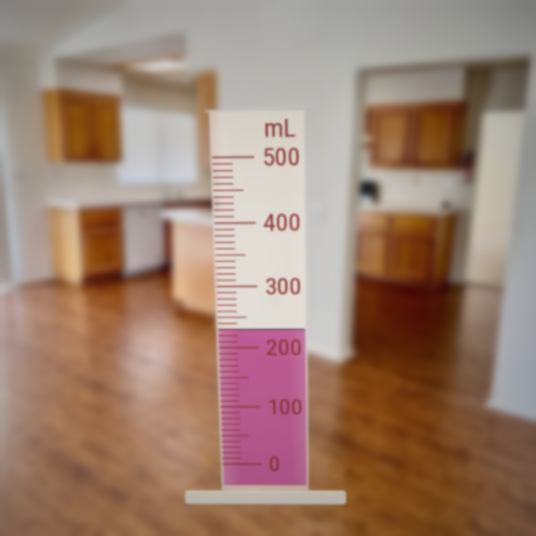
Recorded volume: mL 230
